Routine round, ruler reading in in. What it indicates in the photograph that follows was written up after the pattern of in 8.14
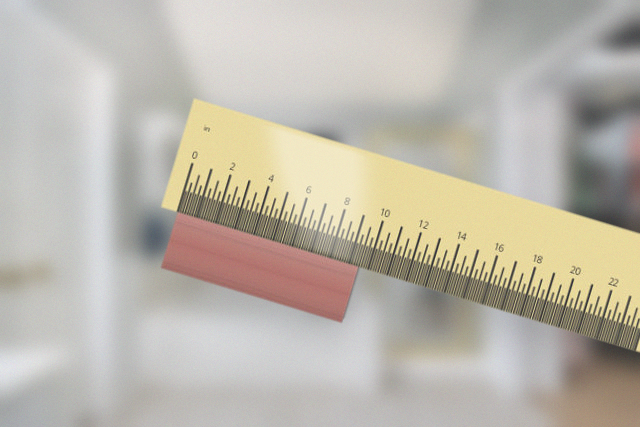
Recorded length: in 9.5
